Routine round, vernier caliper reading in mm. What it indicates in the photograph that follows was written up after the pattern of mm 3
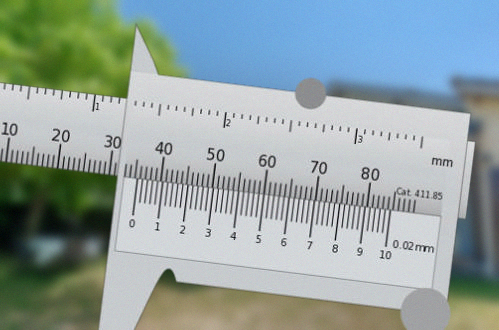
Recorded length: mm 35.5
